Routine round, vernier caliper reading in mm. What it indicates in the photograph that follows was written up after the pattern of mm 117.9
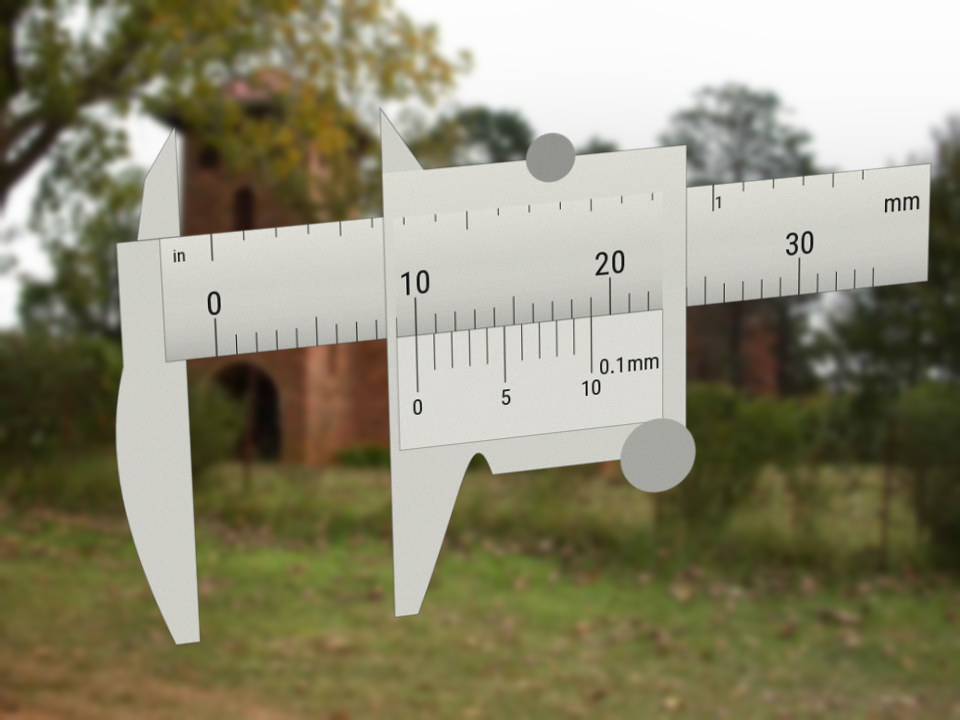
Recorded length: mm 10.0
